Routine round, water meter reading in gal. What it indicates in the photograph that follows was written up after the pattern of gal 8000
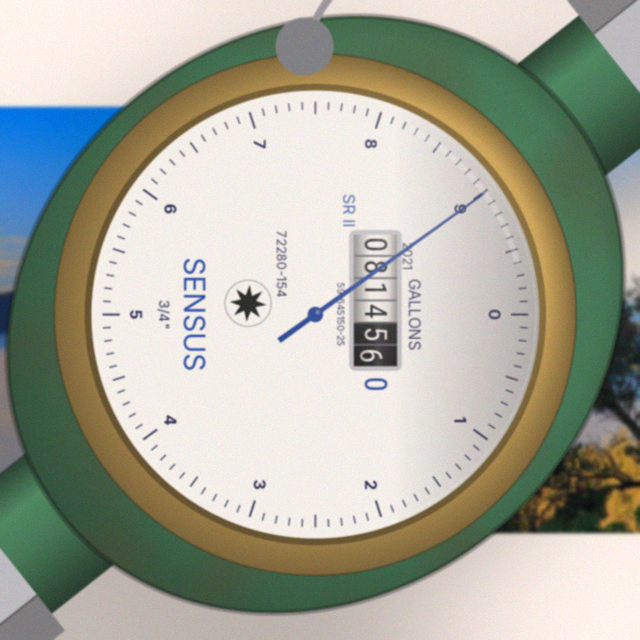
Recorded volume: gal 814559.0
